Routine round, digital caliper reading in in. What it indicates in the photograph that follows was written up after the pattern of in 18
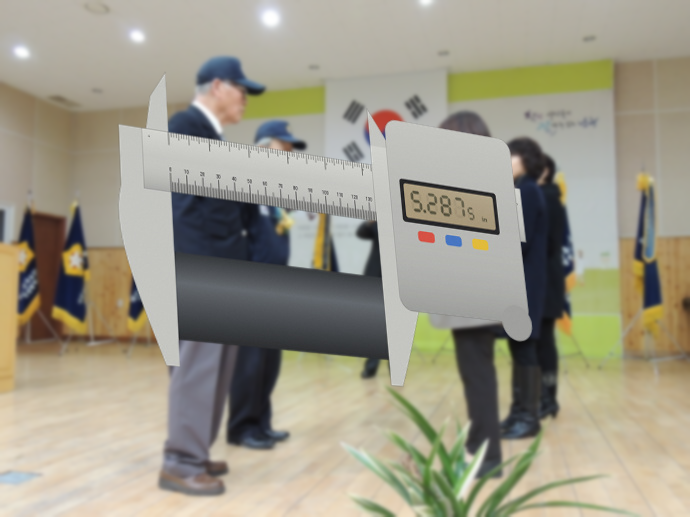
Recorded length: in 5.2875
